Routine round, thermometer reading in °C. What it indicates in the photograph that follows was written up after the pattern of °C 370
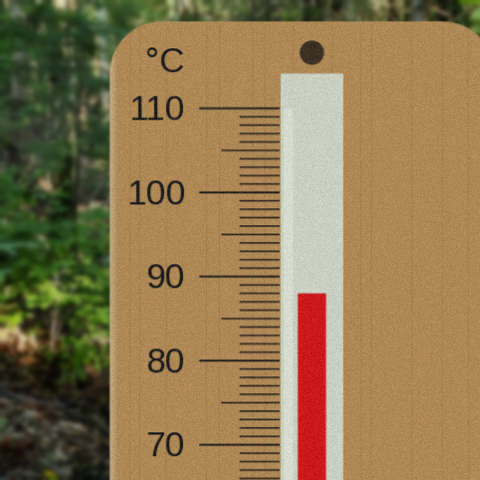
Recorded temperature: °C 88
